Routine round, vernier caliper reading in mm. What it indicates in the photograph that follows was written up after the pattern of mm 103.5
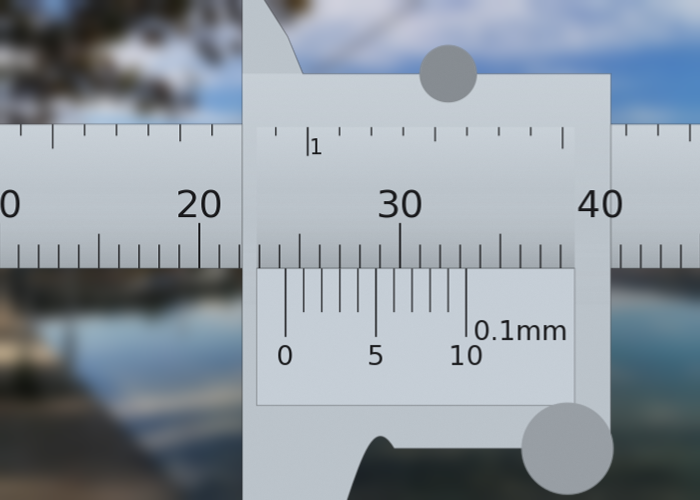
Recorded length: mm 24.3
